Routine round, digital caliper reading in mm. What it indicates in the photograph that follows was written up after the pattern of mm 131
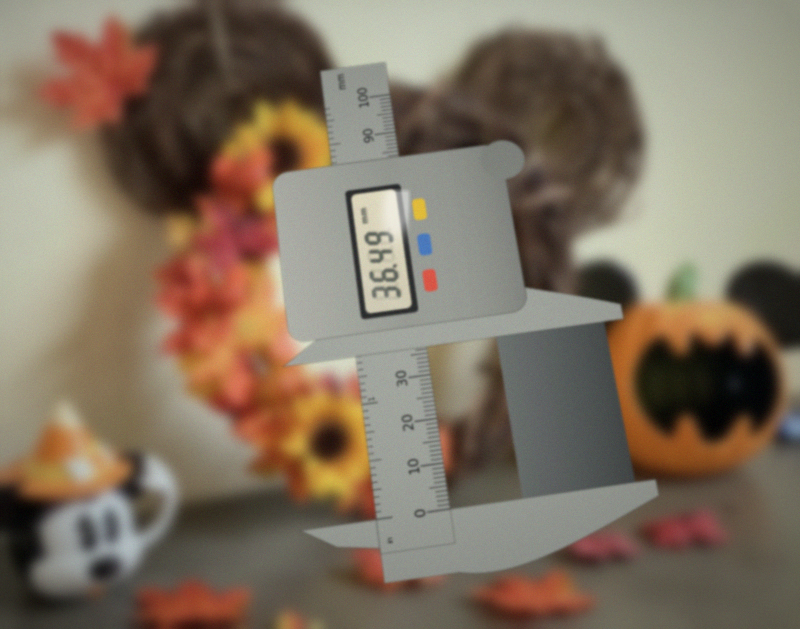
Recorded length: mm 36.49
